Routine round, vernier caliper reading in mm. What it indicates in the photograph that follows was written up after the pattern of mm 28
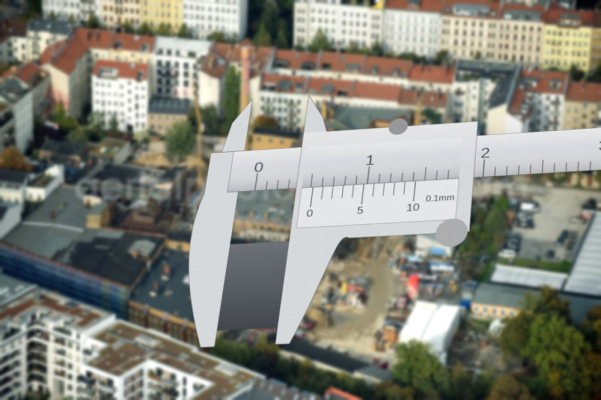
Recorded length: mm 5.2
